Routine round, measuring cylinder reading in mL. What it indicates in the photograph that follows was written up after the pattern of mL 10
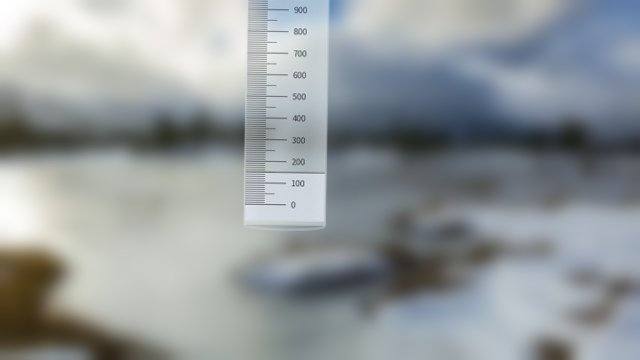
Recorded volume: mL 150
